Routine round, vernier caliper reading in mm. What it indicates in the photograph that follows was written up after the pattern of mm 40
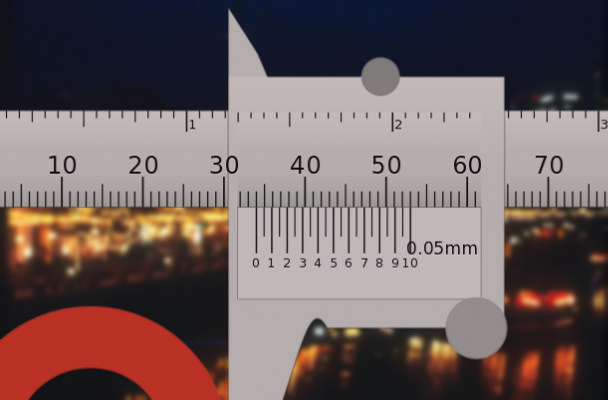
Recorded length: mm 34.0
